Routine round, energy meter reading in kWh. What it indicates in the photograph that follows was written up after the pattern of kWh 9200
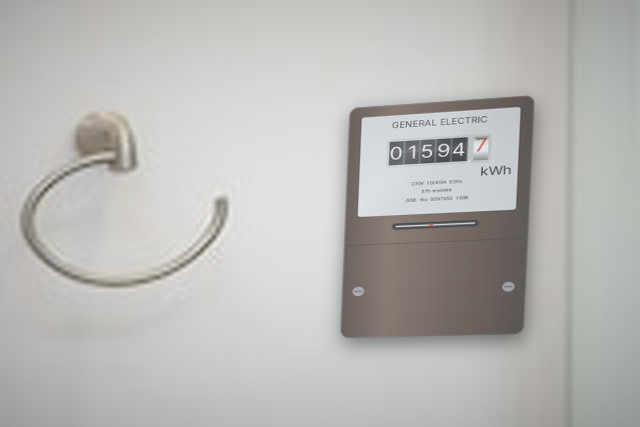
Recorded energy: kWh 1594.7
